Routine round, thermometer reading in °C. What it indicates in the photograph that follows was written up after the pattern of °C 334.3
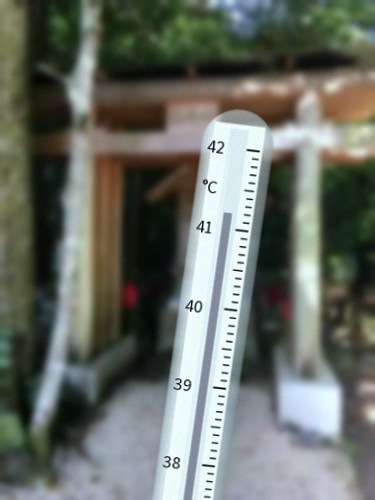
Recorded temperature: °C 41.2
